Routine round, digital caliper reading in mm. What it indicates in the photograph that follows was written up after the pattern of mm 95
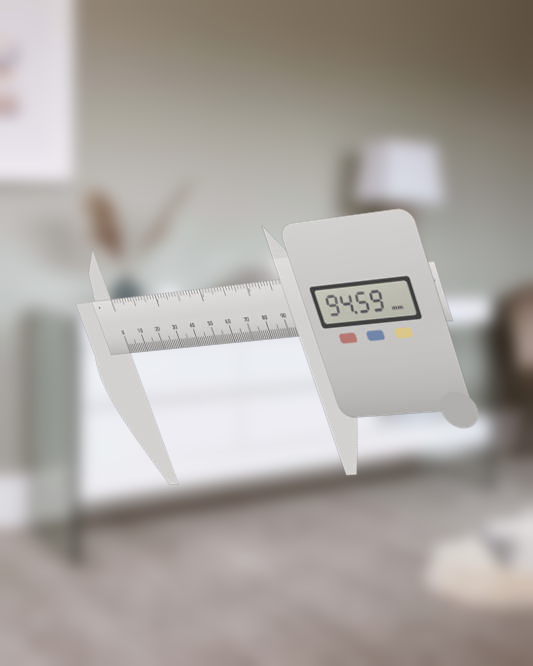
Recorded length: mm 94.59
